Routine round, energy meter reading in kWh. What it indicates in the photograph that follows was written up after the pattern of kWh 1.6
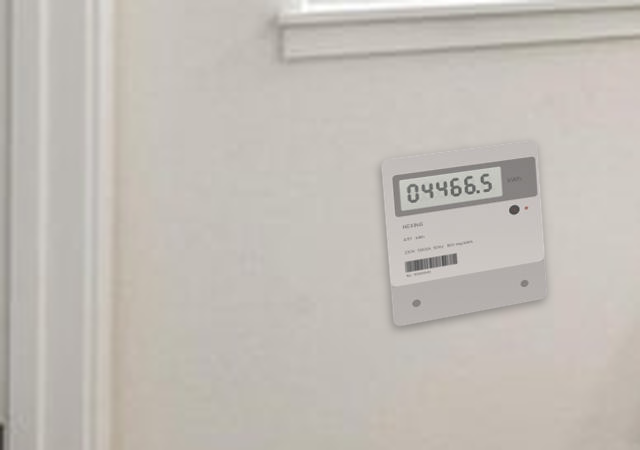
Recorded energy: kWh 4466.5
